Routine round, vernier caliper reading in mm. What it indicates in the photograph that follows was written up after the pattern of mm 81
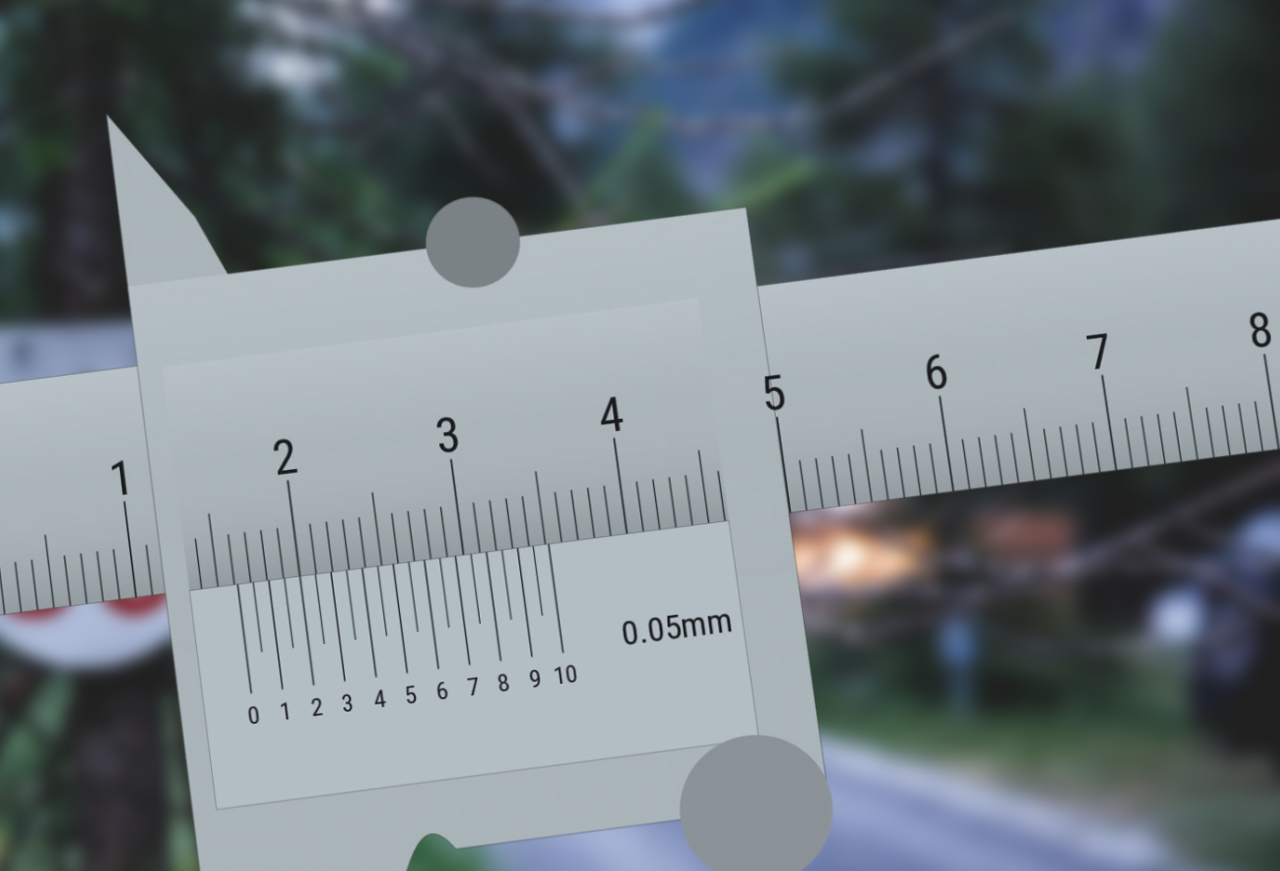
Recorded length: mm 16.2
